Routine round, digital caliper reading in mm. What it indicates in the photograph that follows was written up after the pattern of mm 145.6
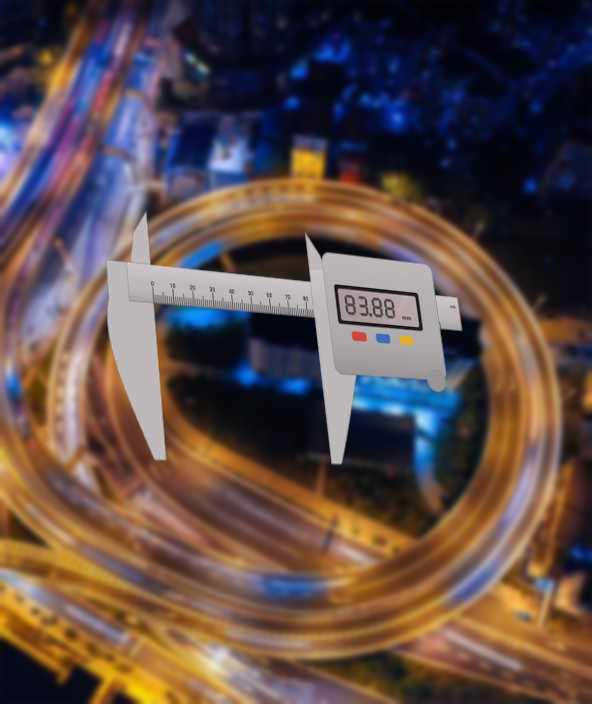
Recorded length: mm 83.88
